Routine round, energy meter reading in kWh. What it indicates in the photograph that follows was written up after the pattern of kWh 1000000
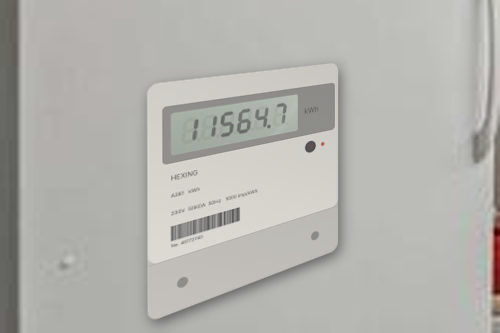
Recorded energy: kWh 11564.7
